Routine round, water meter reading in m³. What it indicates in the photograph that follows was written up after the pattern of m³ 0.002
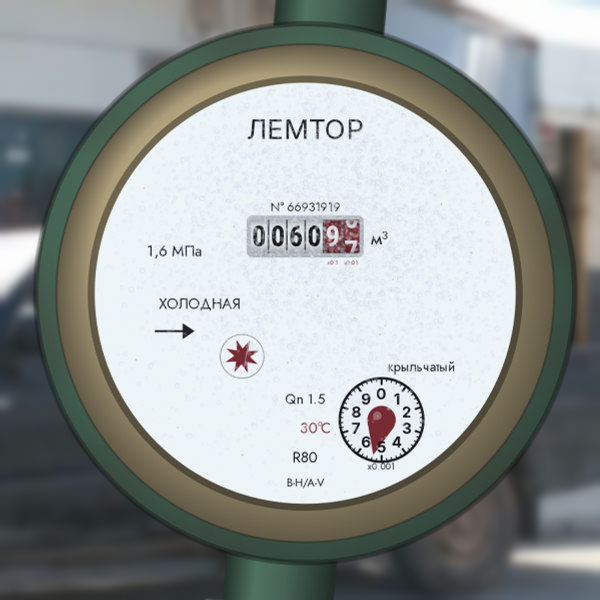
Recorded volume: m³ 60.965
